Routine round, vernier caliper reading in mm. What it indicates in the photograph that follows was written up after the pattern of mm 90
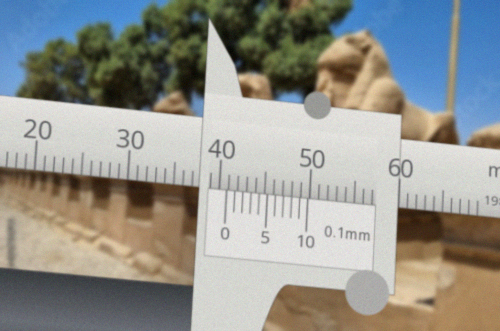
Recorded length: mm 40.8
